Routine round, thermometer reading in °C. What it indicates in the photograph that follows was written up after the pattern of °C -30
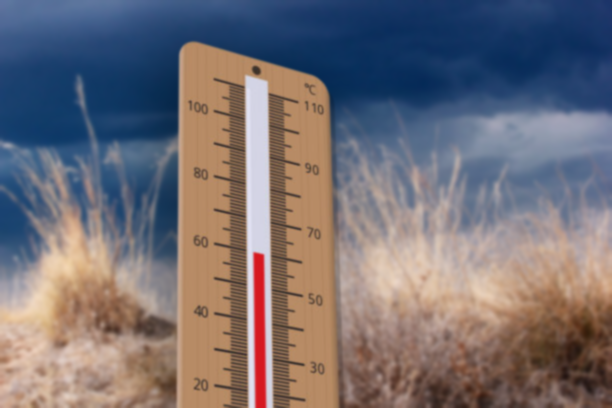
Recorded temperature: °C 60
